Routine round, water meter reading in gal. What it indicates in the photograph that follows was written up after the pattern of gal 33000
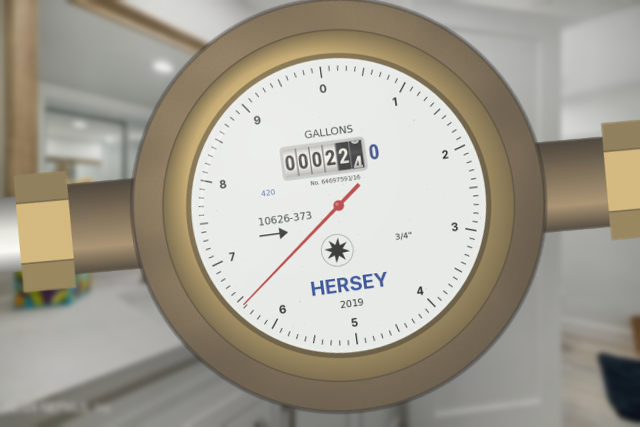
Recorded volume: gal 2236.4
